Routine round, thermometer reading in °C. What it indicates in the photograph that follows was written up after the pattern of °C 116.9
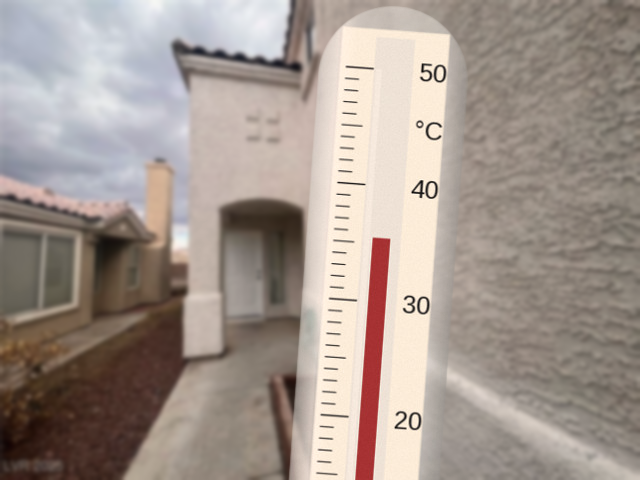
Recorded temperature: °C 35.5
